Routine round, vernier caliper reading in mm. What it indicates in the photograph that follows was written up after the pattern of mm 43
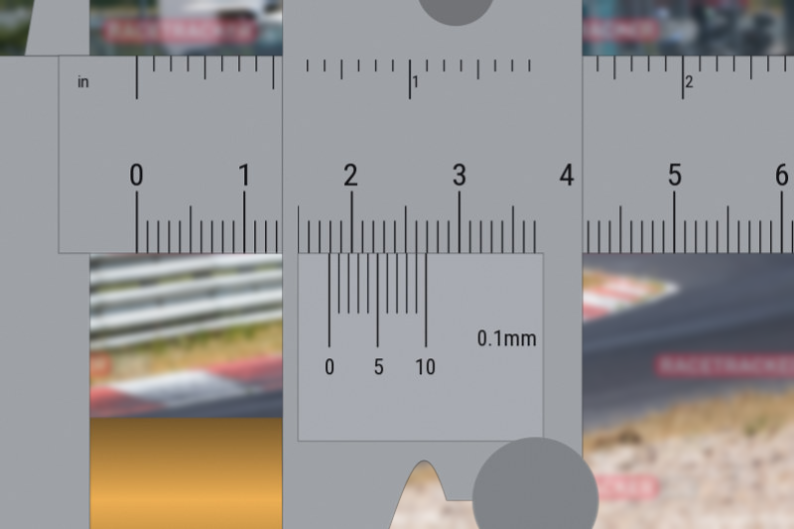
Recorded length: mm 17.9
